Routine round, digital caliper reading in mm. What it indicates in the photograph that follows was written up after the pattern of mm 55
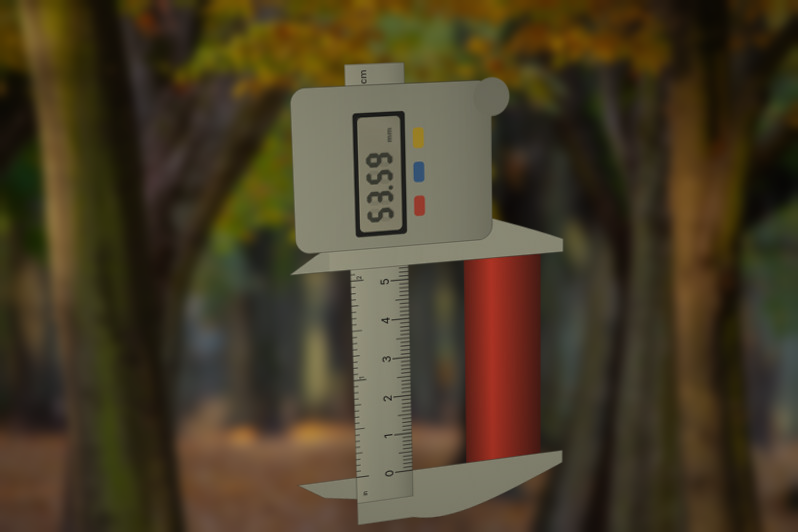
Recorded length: mm 53.59
